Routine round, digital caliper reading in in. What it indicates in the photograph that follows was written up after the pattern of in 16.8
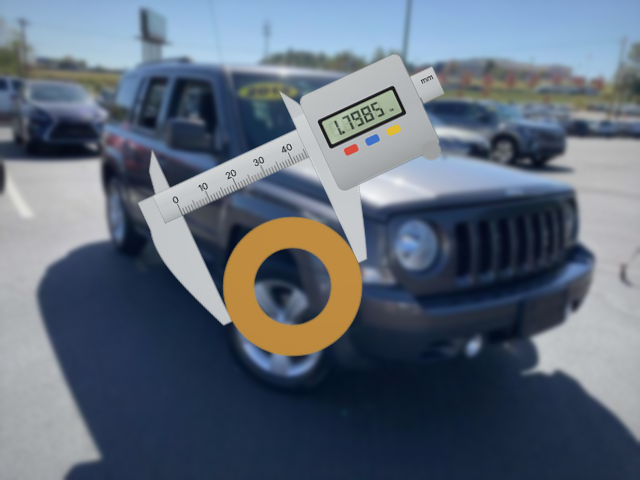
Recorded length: in 1.7985
